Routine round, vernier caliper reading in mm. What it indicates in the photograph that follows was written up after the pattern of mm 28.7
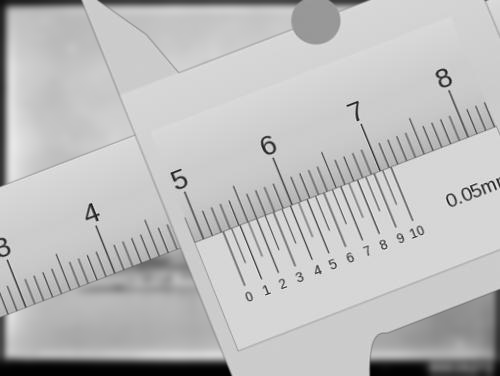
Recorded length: mm 52.2
